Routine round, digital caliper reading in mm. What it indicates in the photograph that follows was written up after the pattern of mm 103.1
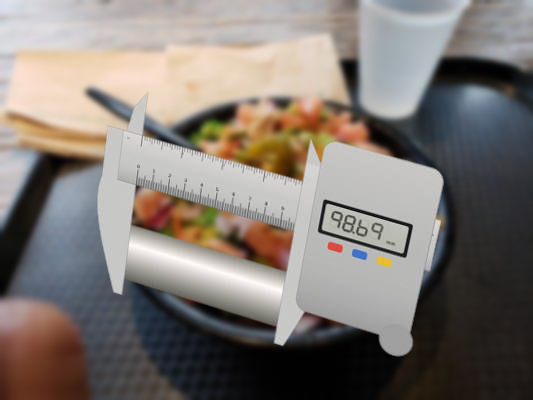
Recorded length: mm 98.69
